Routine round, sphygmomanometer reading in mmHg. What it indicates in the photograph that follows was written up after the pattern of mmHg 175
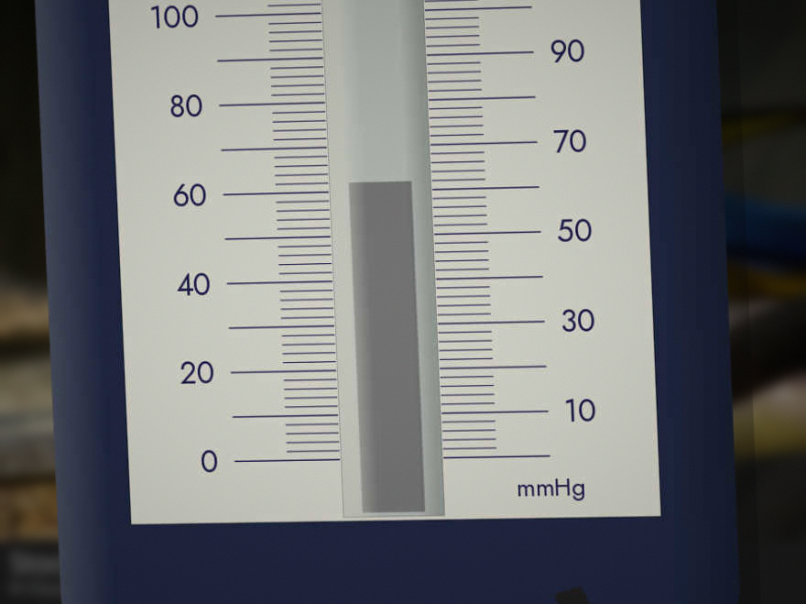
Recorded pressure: mmHg 62
